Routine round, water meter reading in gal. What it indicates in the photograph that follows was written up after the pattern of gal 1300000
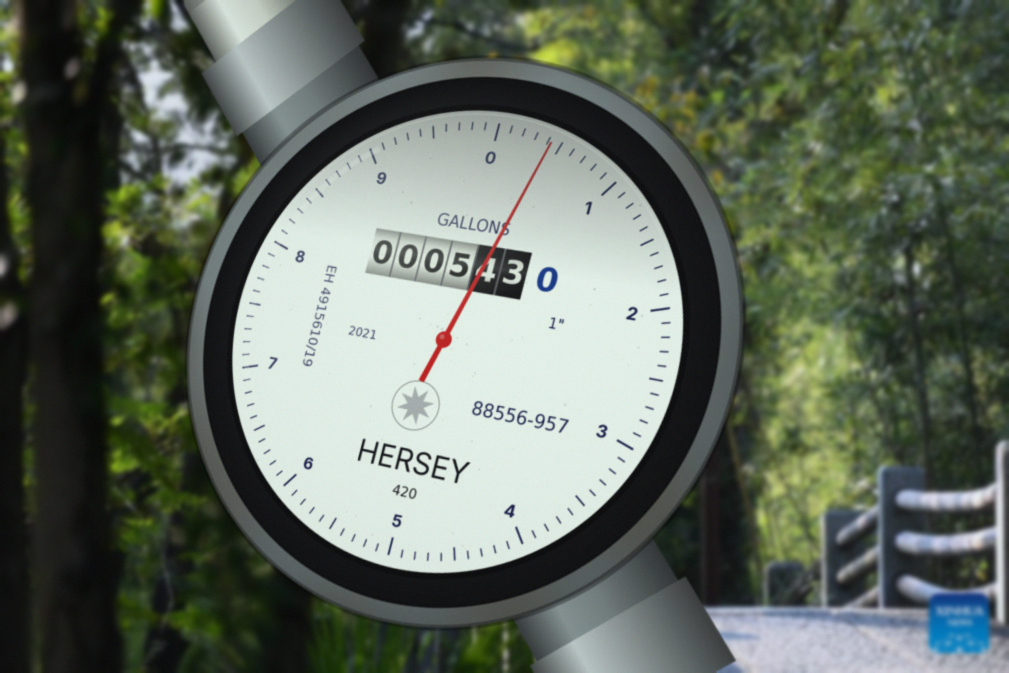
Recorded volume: gal 5430.4
